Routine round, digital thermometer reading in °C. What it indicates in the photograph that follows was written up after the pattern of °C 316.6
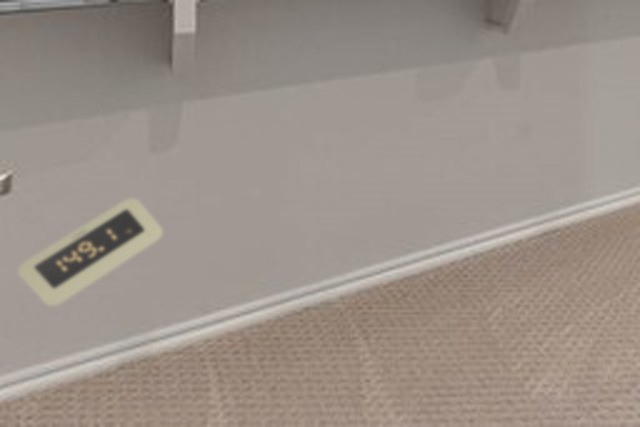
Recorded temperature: °C 149.1
